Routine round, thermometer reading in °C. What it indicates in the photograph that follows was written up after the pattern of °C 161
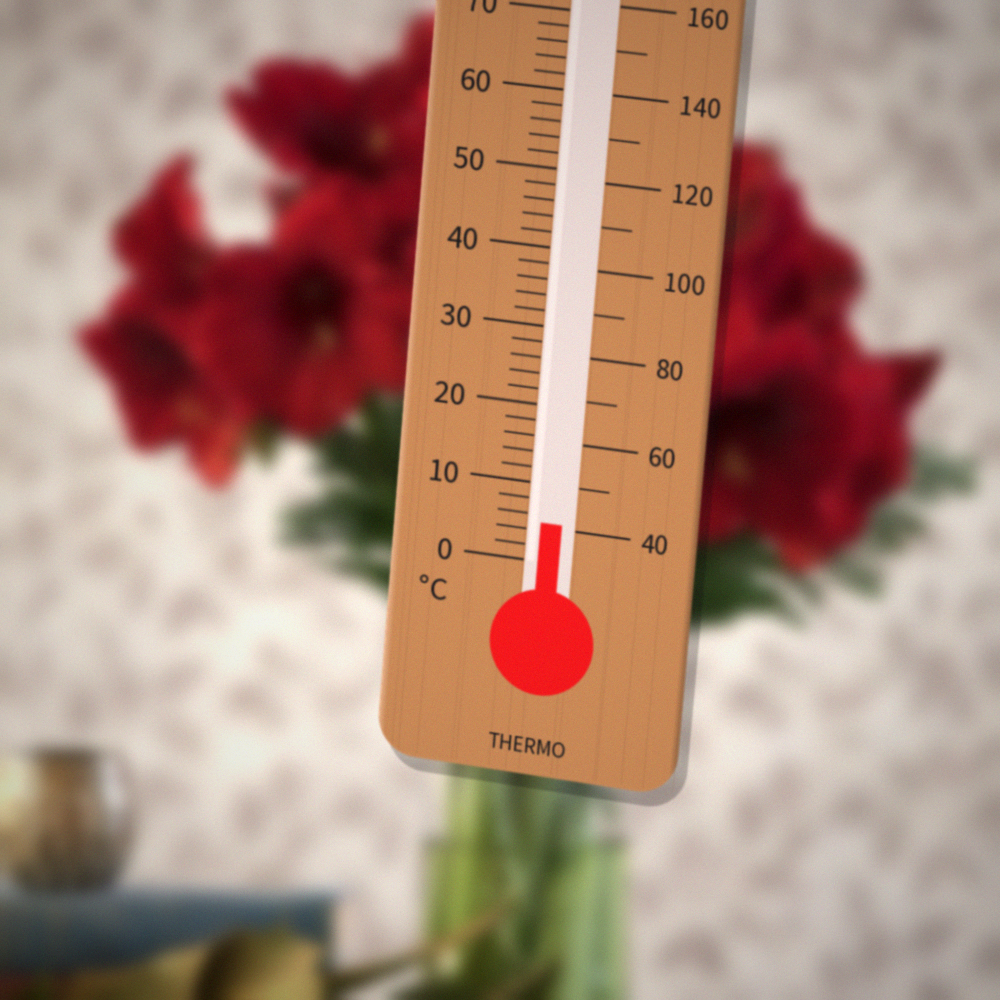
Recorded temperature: °C 5
